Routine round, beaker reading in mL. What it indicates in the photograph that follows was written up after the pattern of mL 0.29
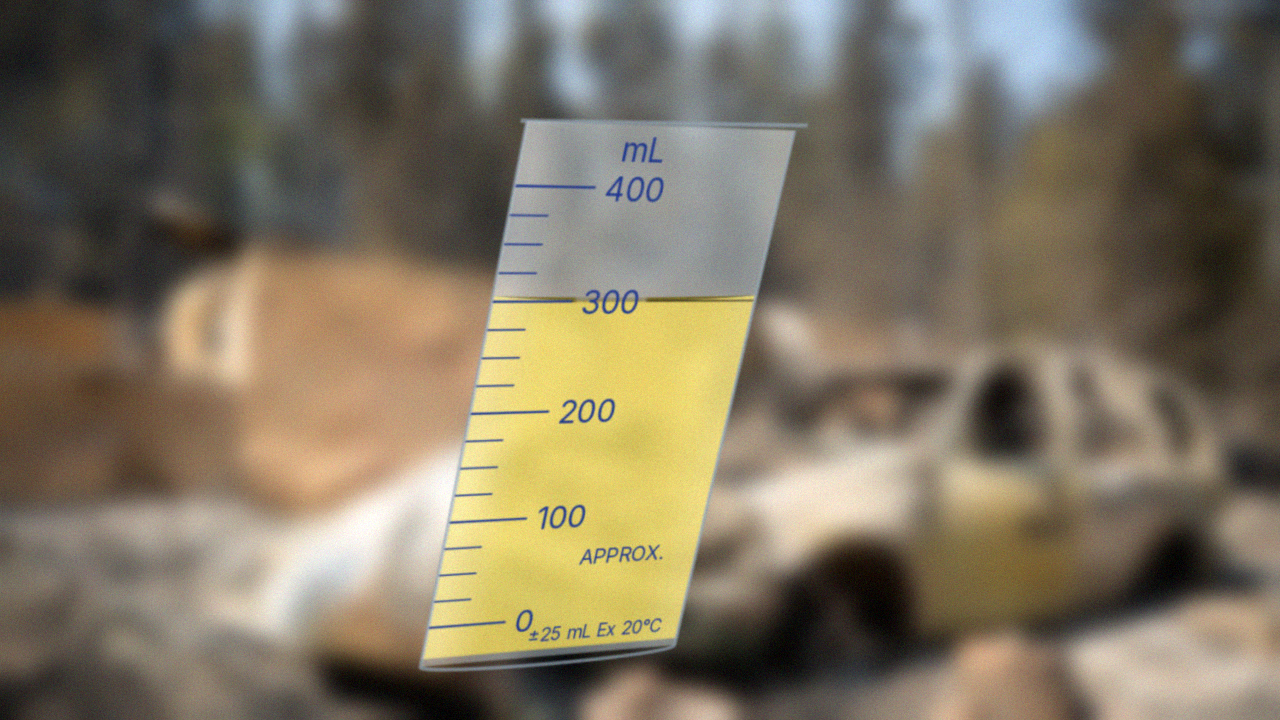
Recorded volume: mL 300
